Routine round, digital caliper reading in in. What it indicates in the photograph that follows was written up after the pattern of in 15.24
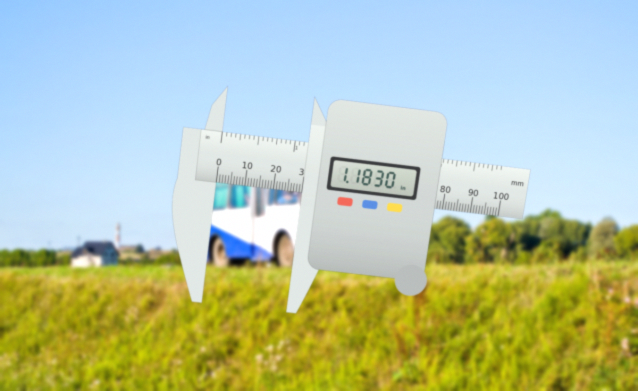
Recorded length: in 1.1830
